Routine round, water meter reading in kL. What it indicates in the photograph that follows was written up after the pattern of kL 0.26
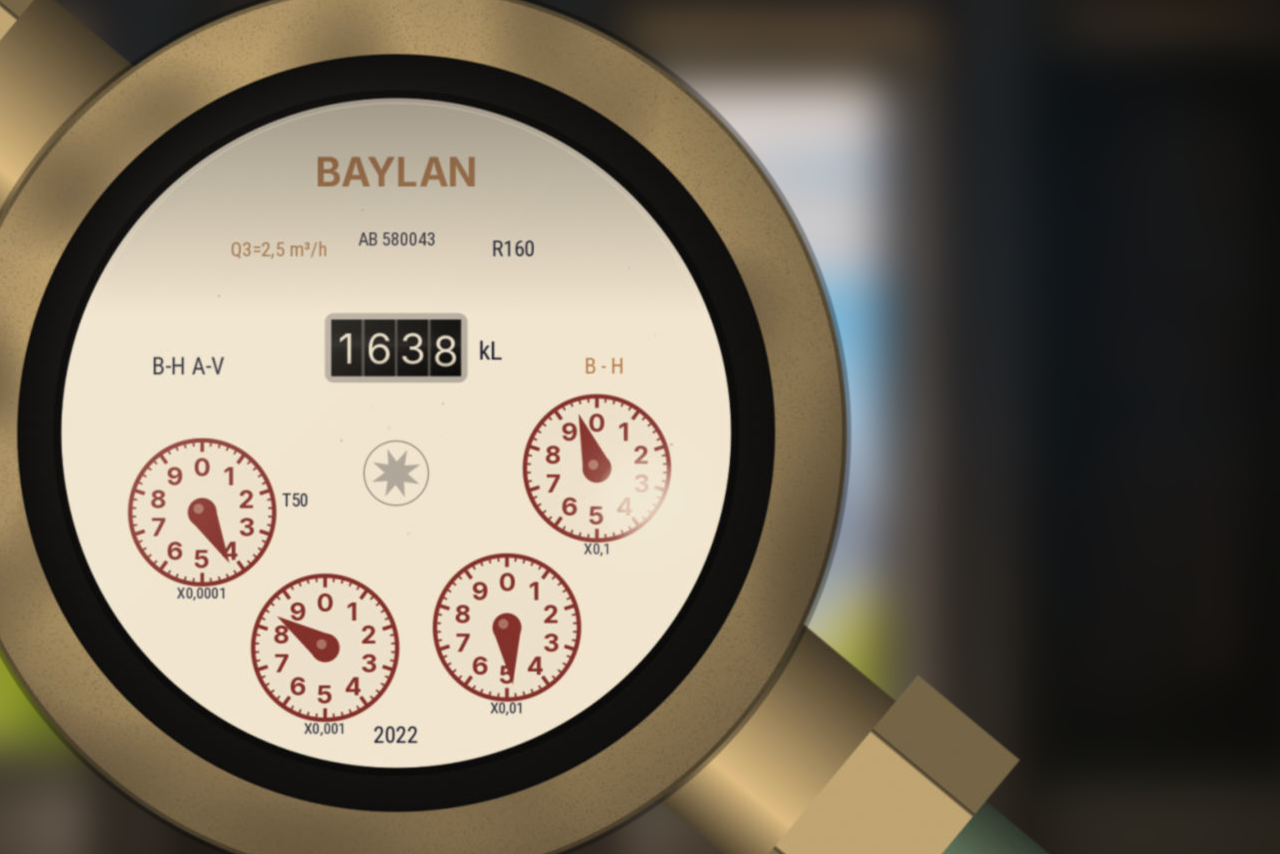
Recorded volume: kL 1637.9484
